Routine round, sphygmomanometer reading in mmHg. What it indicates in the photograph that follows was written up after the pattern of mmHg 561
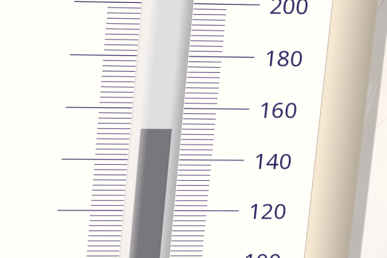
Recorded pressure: mmHg 152
